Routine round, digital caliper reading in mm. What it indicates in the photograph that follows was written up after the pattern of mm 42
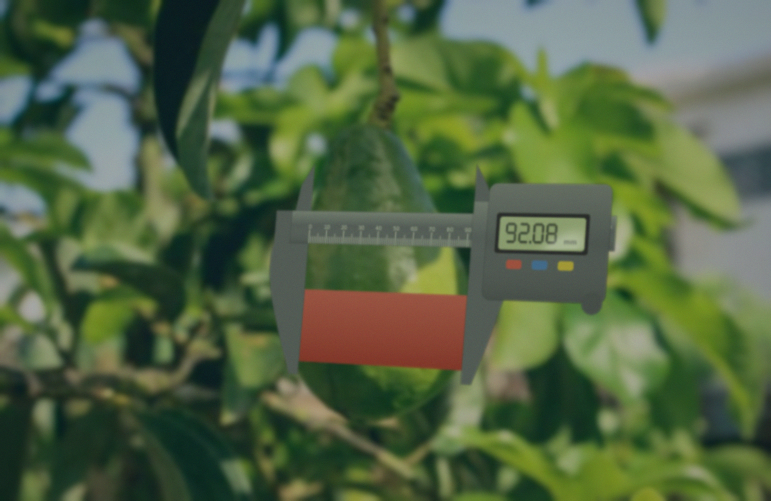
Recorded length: mm 92.08
